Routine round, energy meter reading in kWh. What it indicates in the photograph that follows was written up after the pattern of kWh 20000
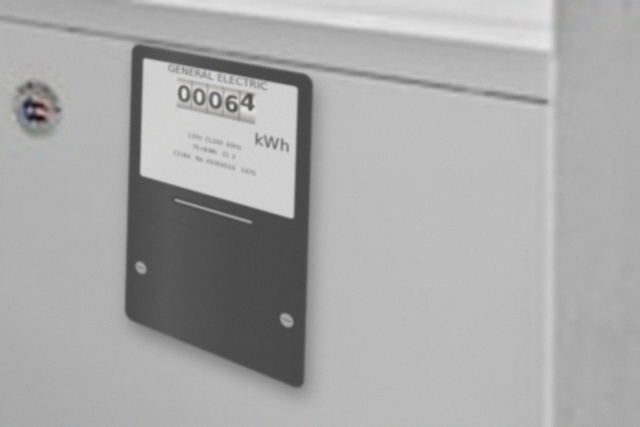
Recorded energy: kWh 64
